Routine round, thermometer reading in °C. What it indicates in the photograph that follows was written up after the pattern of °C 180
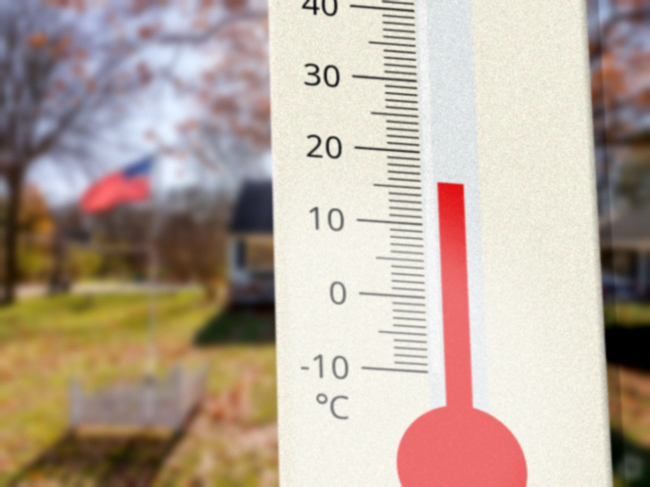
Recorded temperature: °C 16
